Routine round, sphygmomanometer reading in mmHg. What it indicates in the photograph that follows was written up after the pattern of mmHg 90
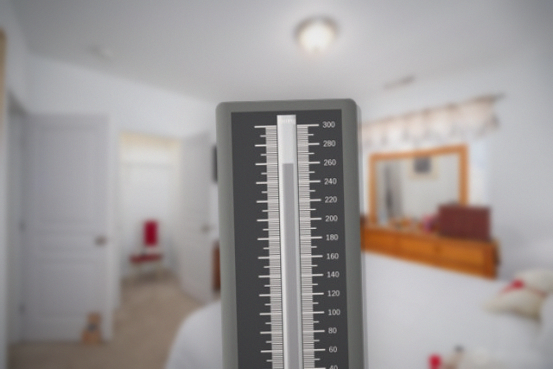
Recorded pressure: mmHg 260
